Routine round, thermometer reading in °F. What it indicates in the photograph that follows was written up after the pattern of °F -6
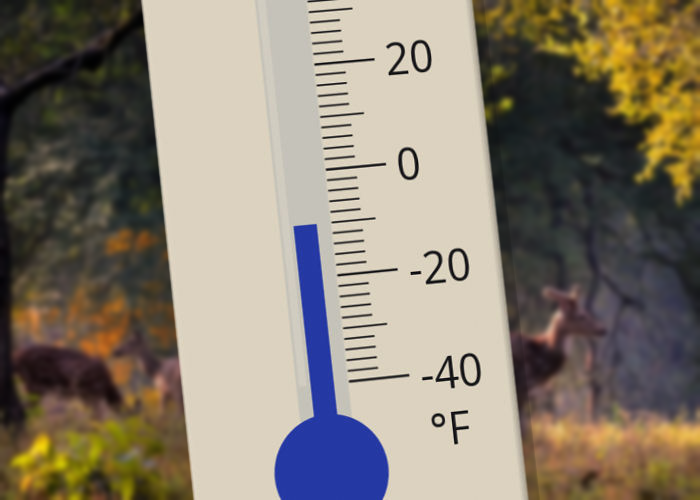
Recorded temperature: °F -10
